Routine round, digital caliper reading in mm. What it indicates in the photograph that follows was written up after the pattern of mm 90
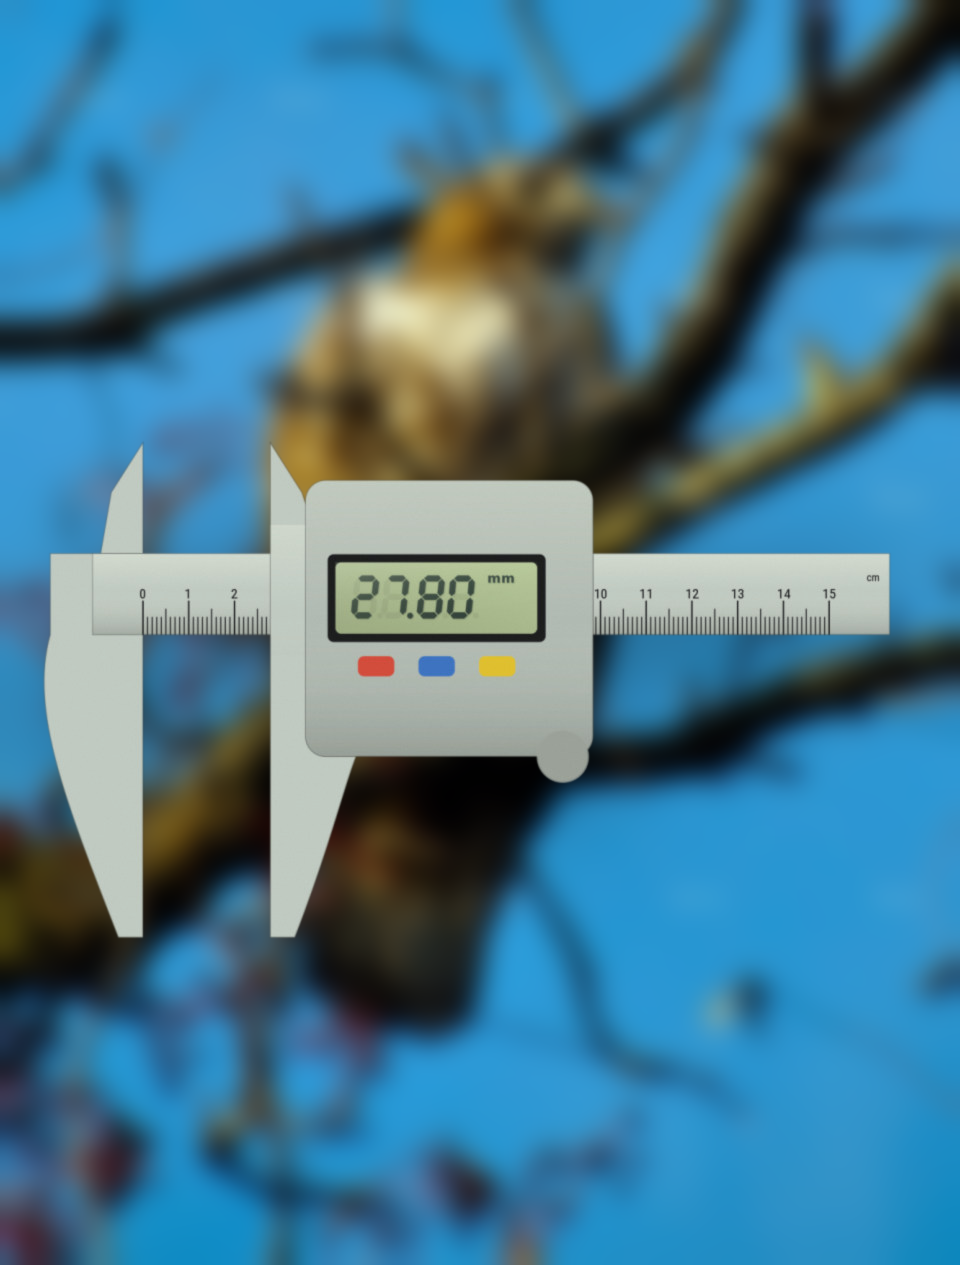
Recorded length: mm 27.80
